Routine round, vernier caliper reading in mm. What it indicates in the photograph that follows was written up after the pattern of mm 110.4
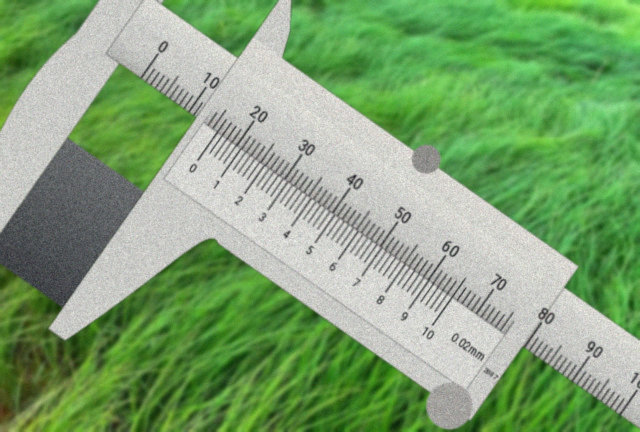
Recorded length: mm 16.0
